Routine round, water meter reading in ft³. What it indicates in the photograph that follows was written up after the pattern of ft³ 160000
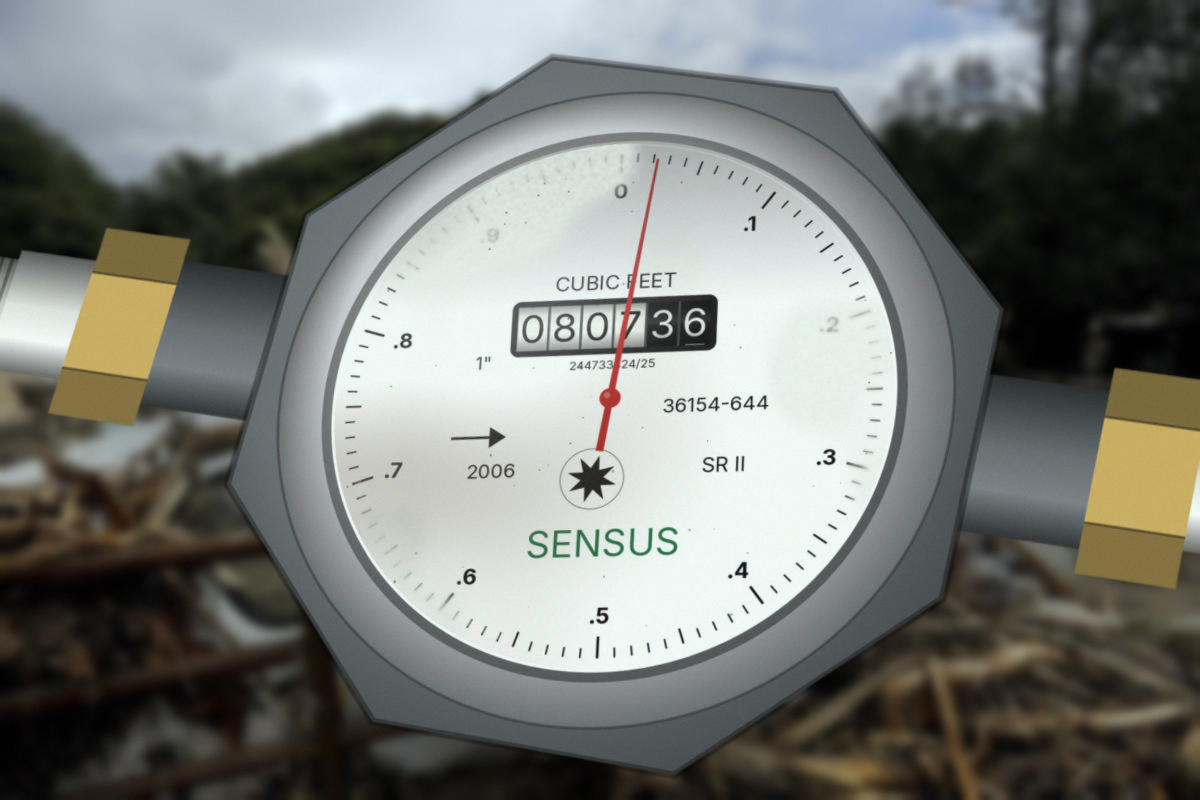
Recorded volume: ft³ 80736.02
